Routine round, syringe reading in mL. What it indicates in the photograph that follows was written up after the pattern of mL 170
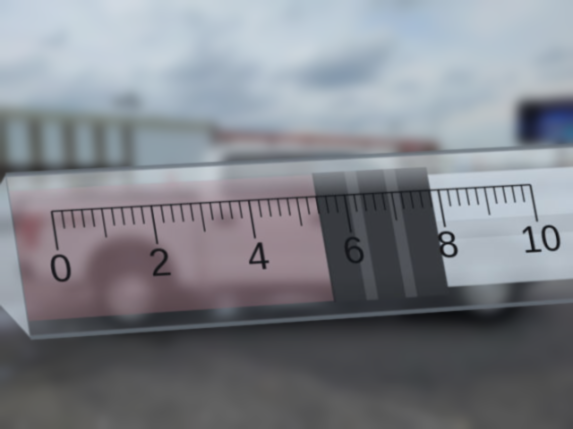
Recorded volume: mL 5.4
